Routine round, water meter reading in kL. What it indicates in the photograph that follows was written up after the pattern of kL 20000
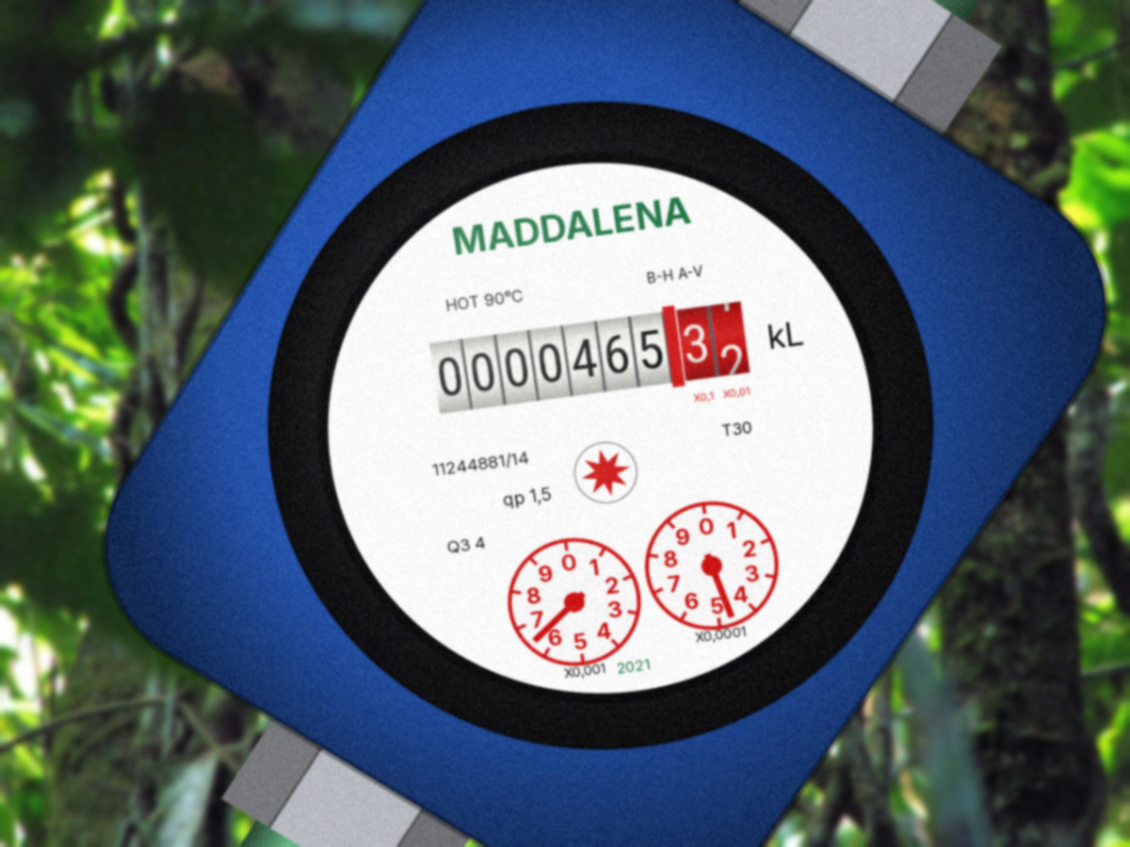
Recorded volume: kL 465.3164
